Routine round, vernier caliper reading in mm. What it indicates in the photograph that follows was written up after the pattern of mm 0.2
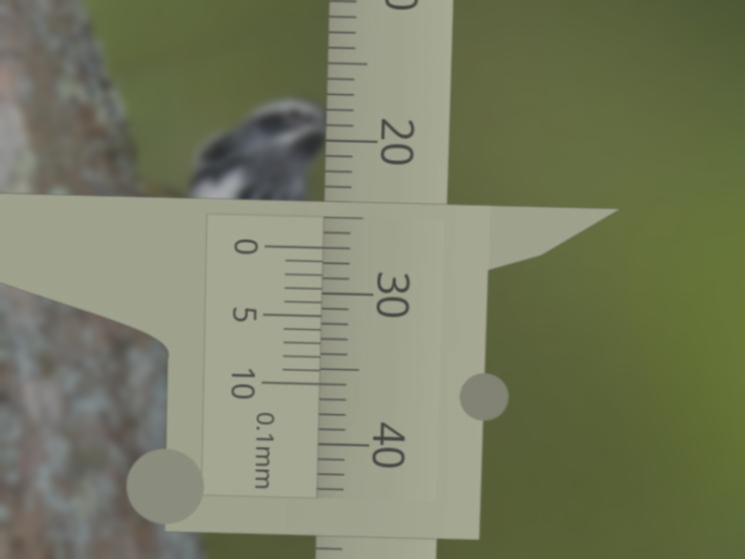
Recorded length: mm 27.0
